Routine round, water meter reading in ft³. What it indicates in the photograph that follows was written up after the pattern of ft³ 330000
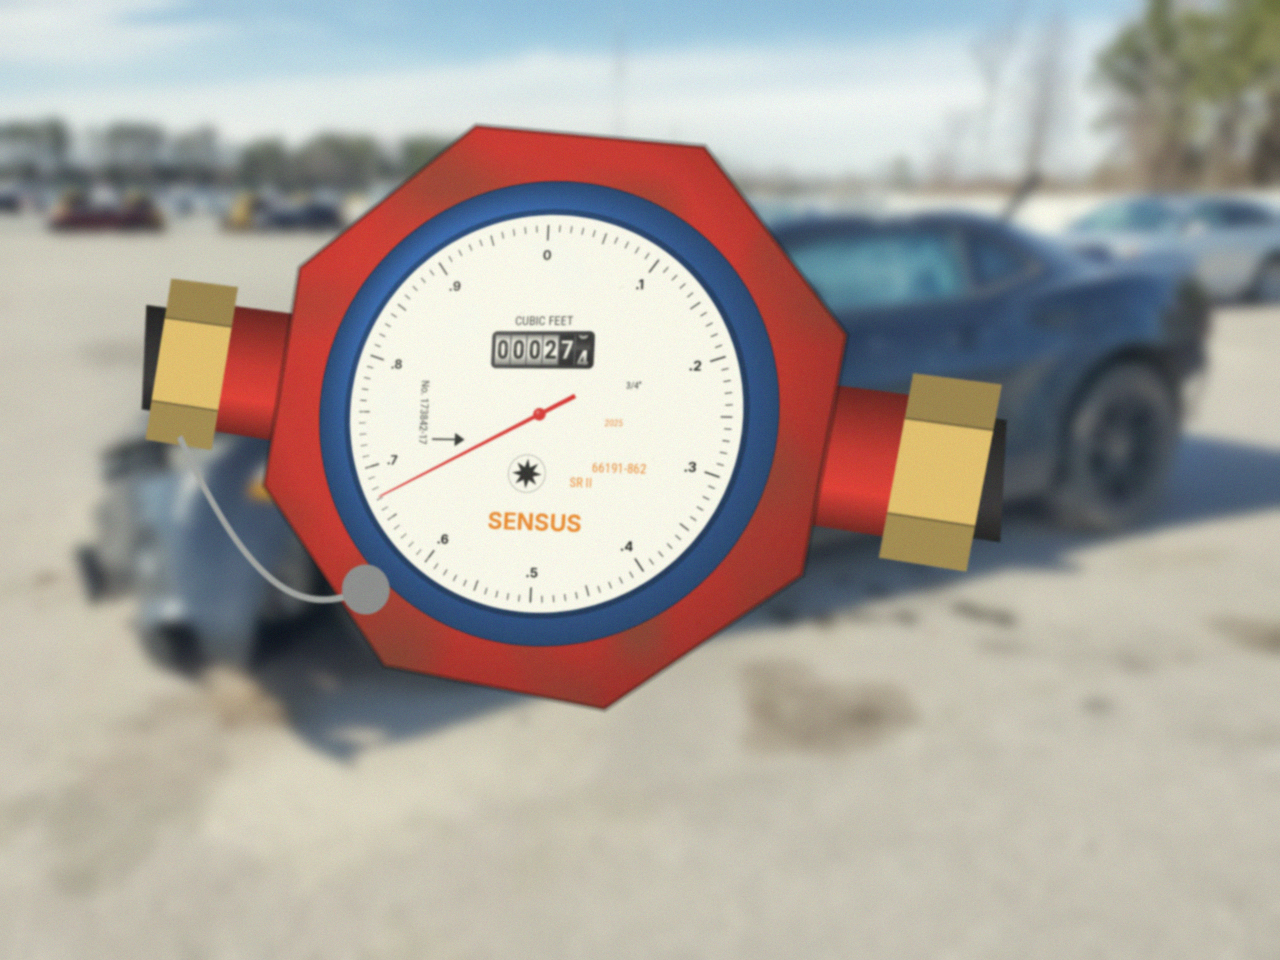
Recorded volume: ft³ 273.67
